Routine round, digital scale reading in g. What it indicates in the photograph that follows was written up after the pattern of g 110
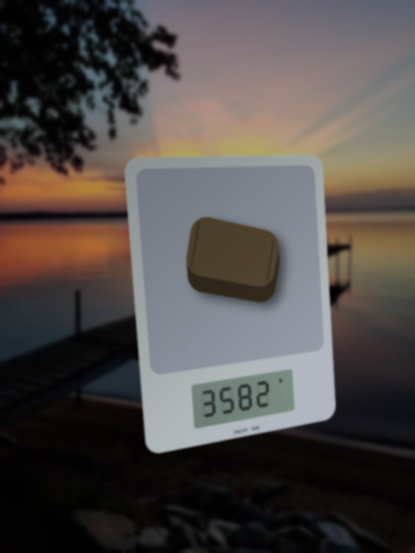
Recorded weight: g 3582
